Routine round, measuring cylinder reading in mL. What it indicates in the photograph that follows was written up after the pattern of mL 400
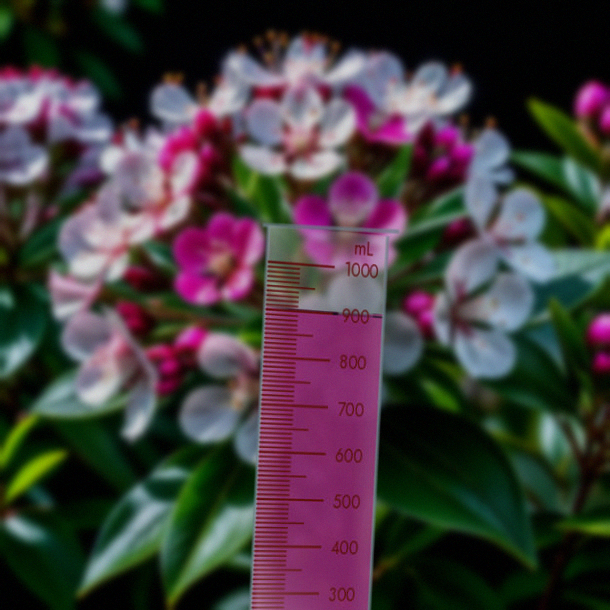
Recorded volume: mL 900
